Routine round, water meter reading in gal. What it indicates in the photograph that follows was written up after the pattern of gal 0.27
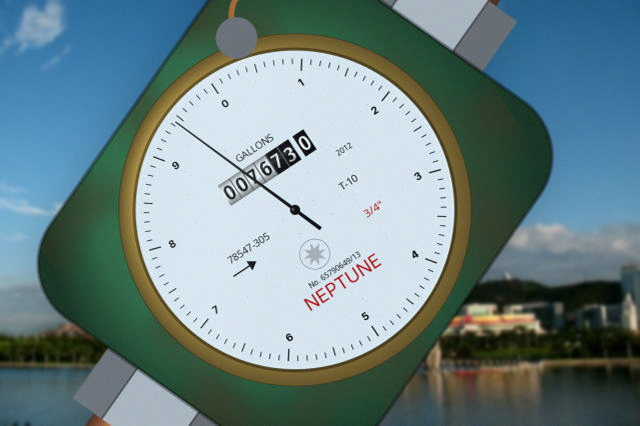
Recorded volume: gal 76729.4
